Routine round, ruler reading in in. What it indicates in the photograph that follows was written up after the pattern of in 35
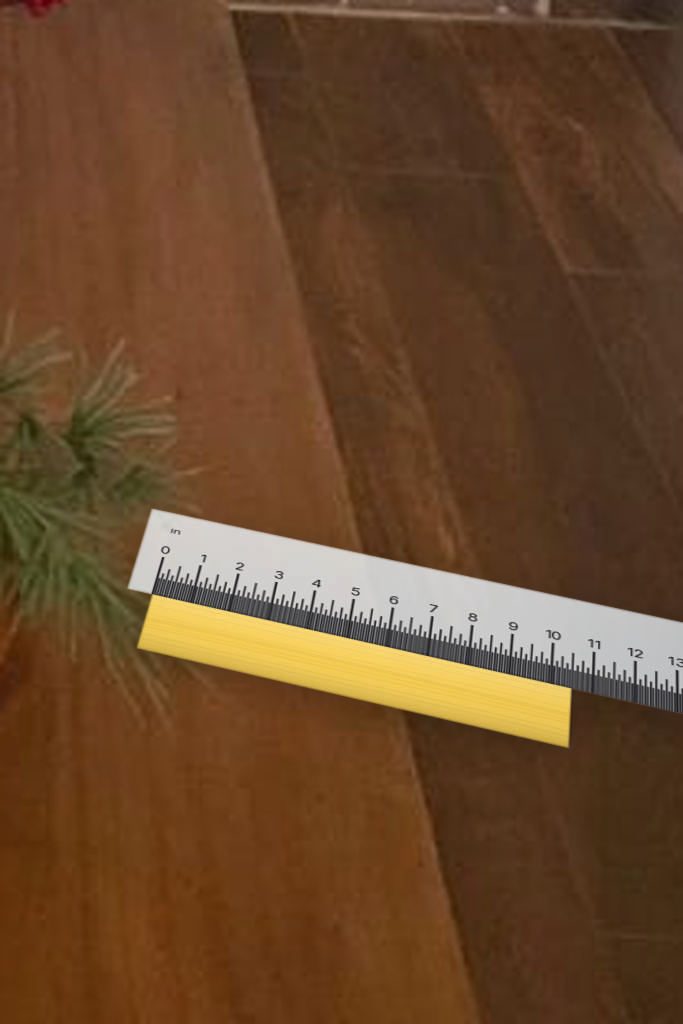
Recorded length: in 10.5
